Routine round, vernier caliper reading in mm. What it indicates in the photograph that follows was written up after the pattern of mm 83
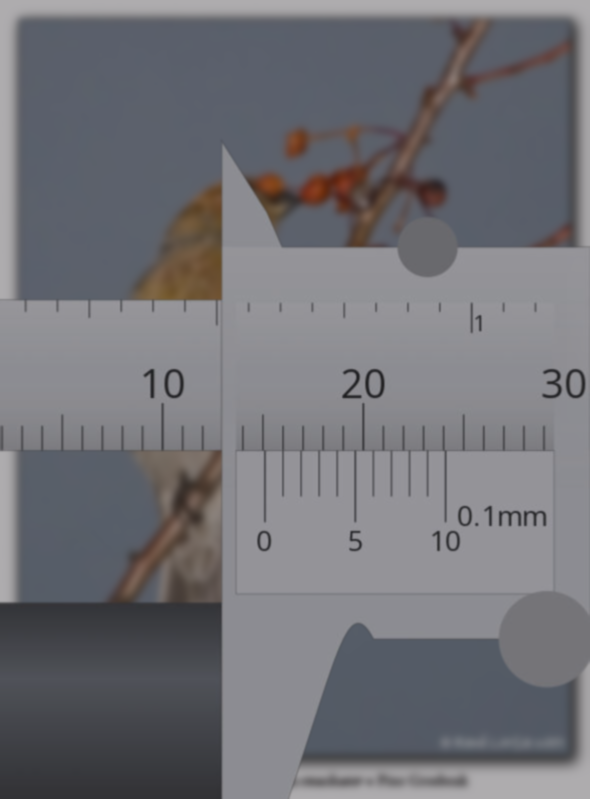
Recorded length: mm 15.1
